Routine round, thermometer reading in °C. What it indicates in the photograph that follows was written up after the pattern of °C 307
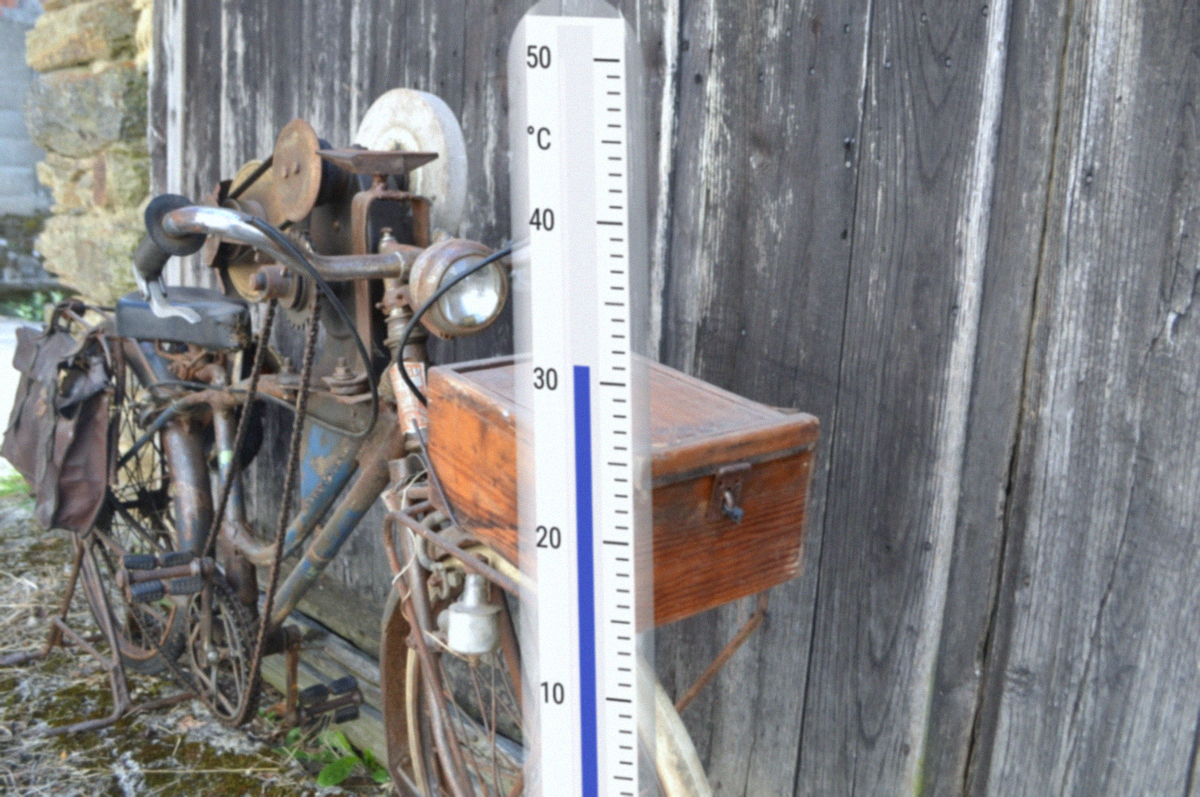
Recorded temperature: °C 31
